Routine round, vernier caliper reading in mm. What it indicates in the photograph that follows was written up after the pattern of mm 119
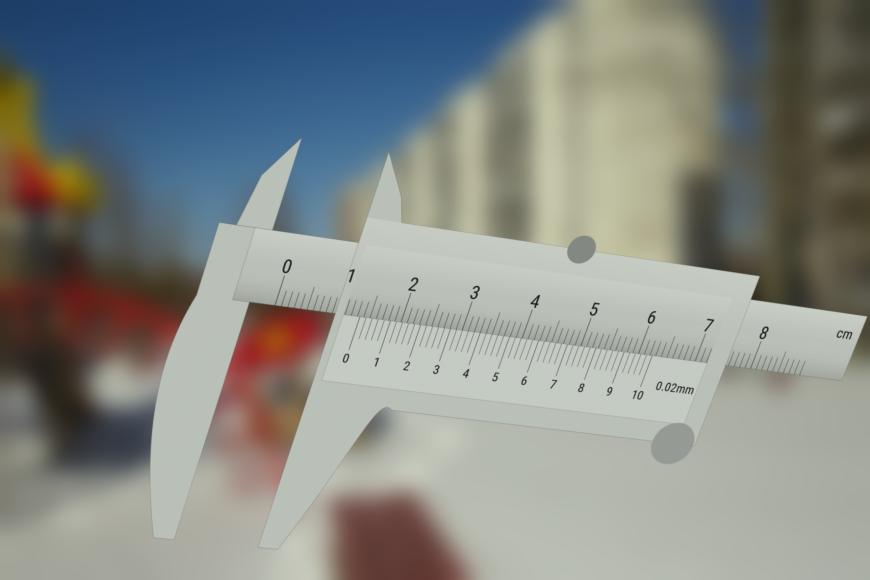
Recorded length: mm 13.4
